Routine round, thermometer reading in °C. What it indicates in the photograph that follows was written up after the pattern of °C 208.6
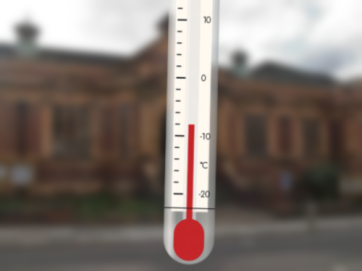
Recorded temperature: °C -8
